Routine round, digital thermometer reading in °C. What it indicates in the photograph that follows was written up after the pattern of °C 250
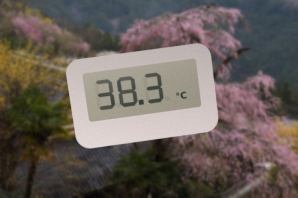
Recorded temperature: °C 38.3
